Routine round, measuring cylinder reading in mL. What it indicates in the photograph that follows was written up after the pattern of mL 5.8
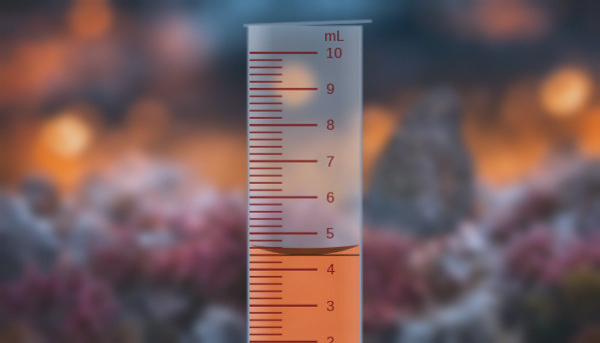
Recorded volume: mL 4.4
